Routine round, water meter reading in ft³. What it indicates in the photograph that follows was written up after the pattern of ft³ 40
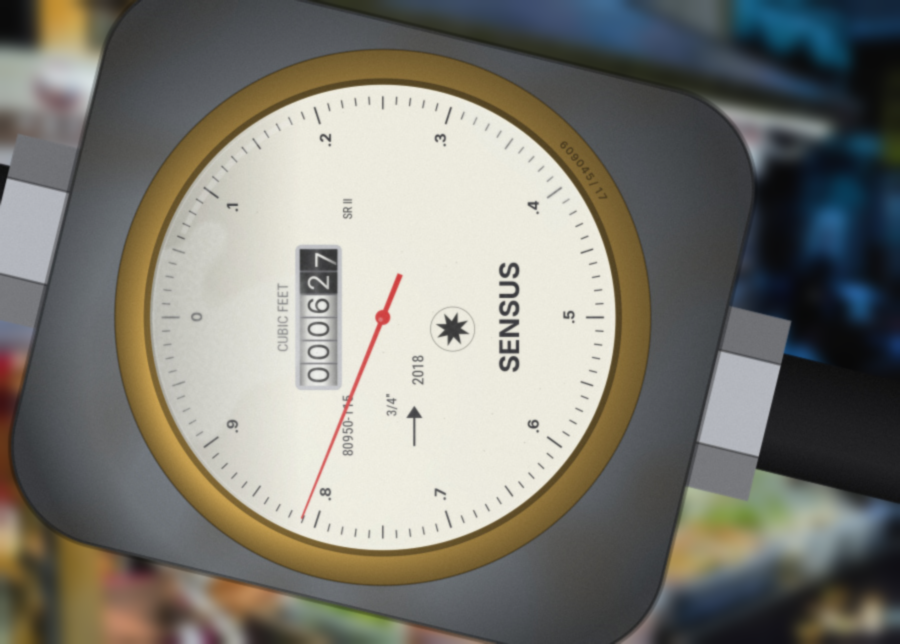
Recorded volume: ft³ 626.81
